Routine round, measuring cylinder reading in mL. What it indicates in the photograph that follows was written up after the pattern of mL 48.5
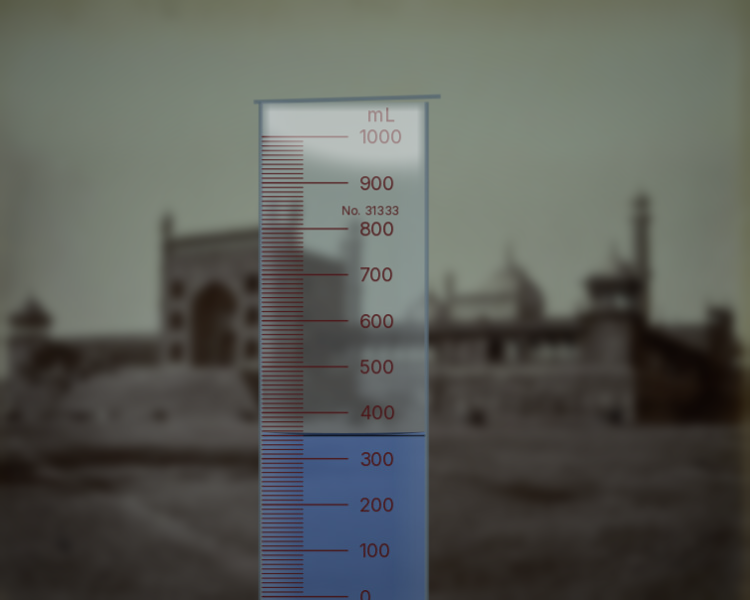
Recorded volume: mL 350
